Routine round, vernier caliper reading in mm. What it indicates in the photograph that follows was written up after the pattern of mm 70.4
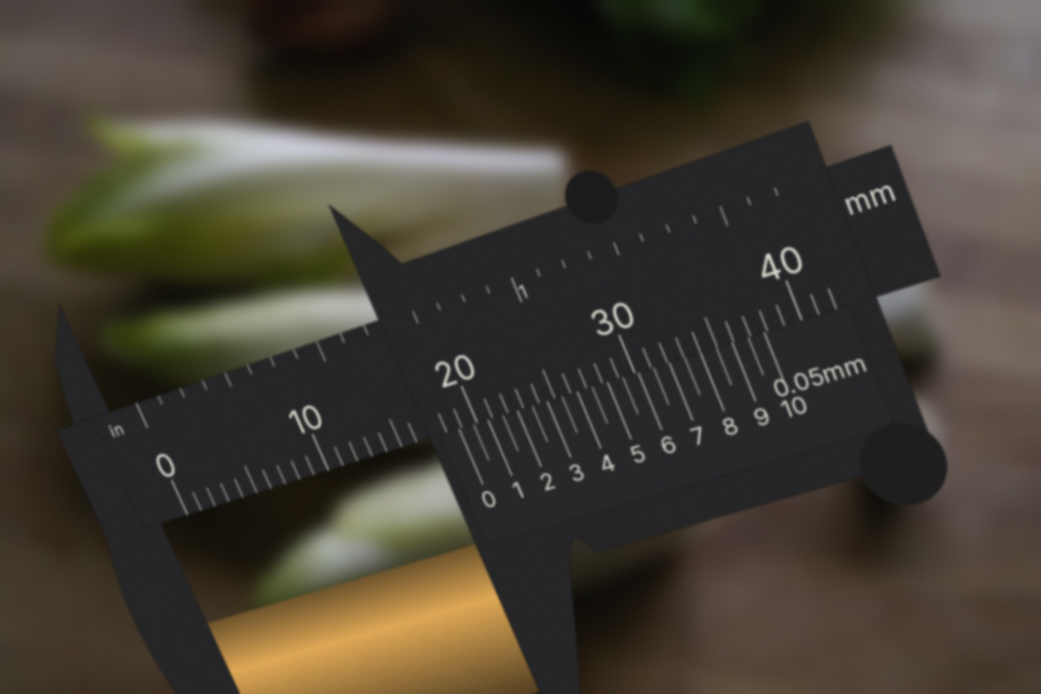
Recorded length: mm 18.8
